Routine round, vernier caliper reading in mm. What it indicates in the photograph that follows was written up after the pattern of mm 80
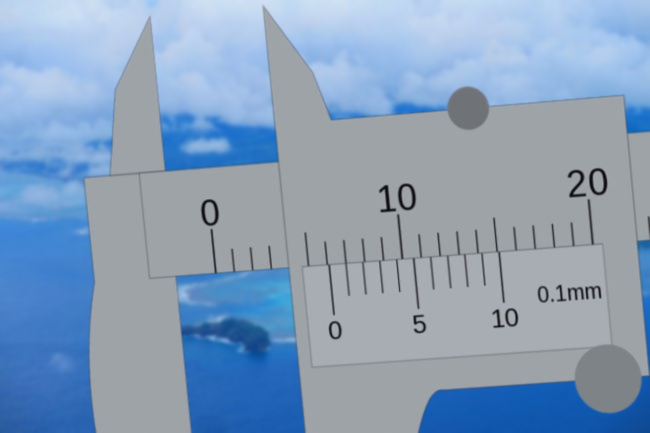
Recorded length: mm 6.1
